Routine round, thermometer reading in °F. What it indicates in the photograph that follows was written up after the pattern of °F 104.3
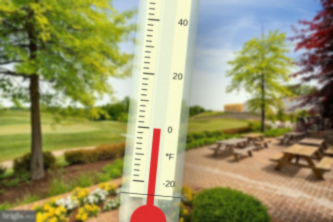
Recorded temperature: °F 0
